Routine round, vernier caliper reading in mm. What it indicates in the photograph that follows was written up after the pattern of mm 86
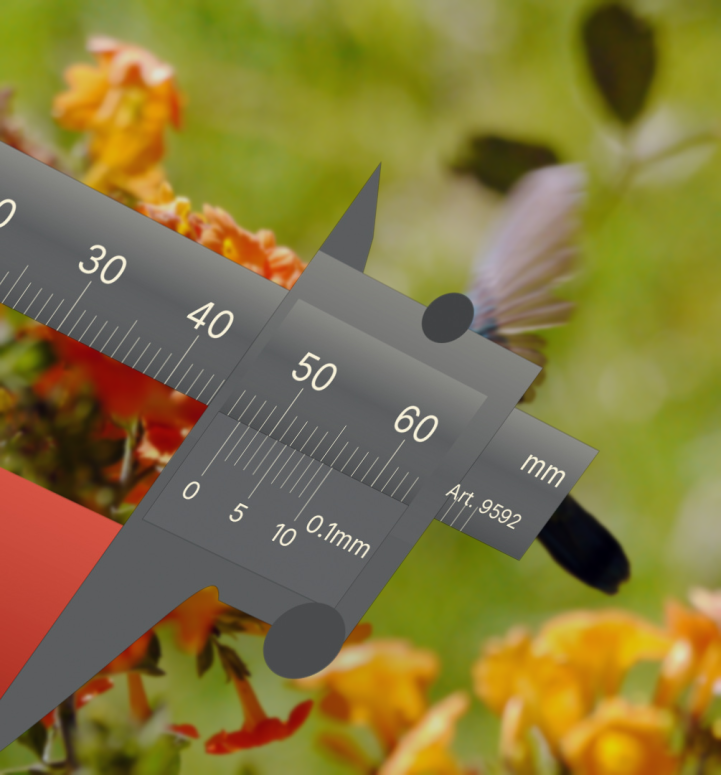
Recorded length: mm 47.2
